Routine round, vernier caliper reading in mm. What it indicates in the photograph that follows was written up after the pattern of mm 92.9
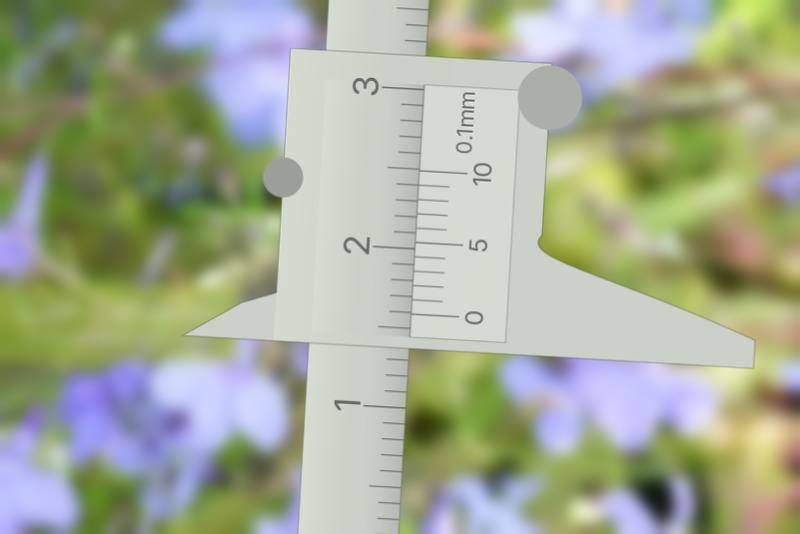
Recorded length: mm 15.9
